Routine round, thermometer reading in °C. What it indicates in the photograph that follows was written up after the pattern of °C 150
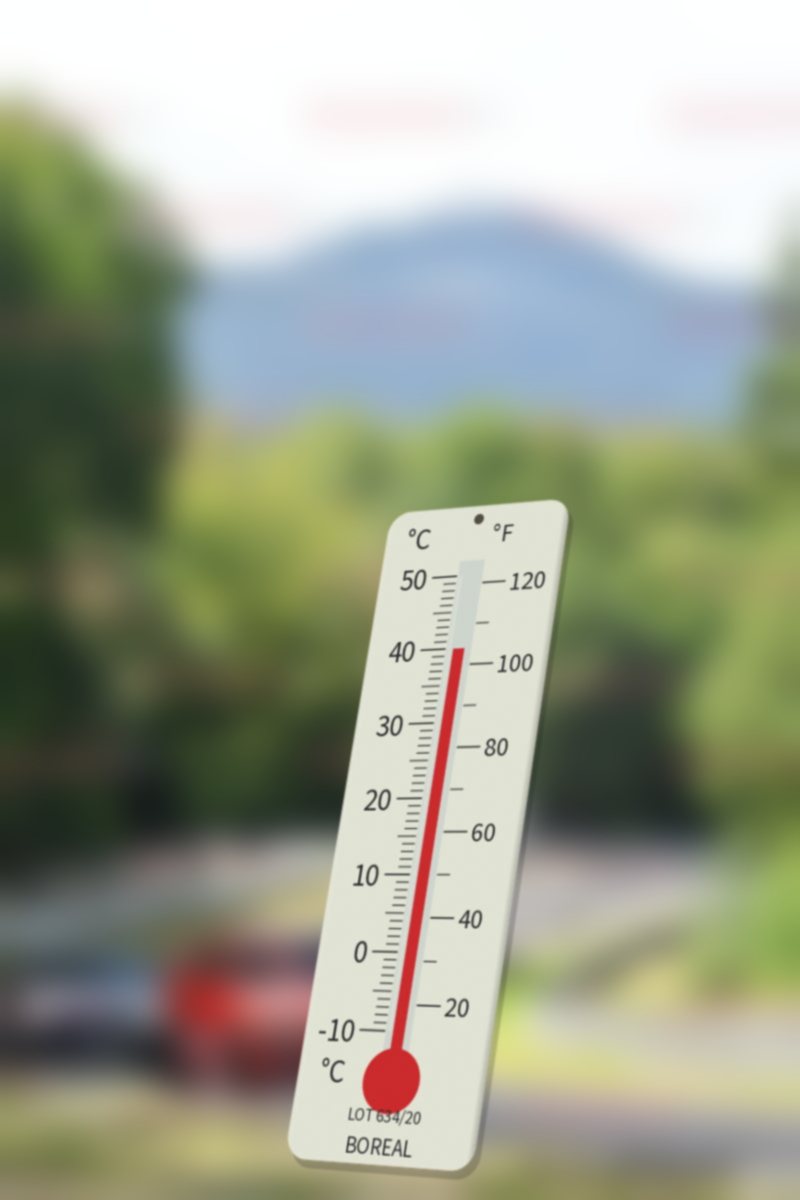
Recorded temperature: °C 40
